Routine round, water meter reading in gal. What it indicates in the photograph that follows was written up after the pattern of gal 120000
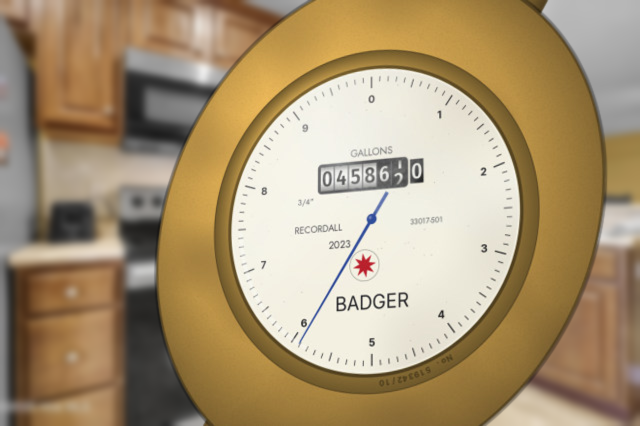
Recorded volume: gal 458615.9
